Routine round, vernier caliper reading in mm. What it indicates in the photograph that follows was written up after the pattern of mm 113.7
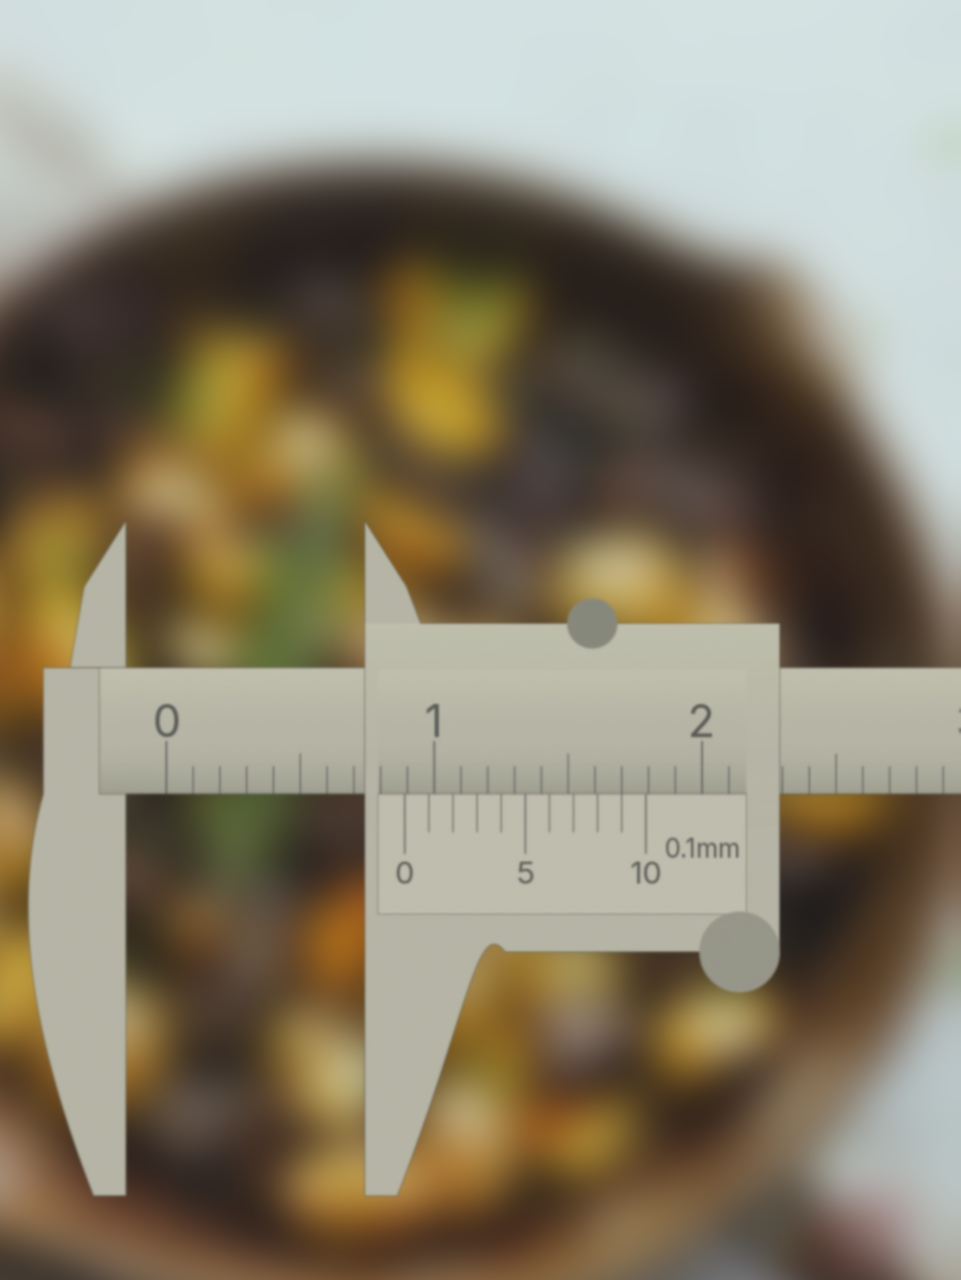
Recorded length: mm 8.9
